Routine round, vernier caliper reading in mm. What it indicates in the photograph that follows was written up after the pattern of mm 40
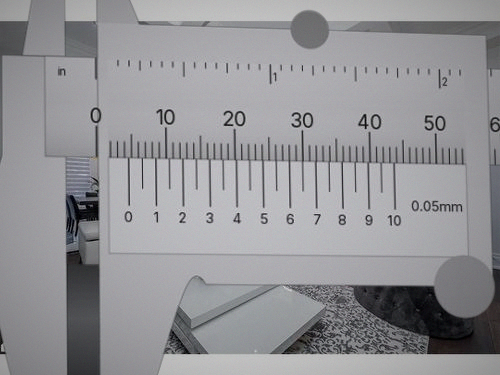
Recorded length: mm 4.6
